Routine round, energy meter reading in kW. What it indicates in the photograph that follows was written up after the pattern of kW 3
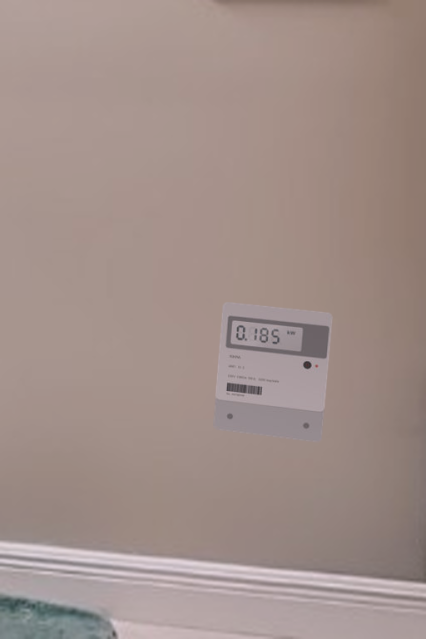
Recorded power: kW 0.185
